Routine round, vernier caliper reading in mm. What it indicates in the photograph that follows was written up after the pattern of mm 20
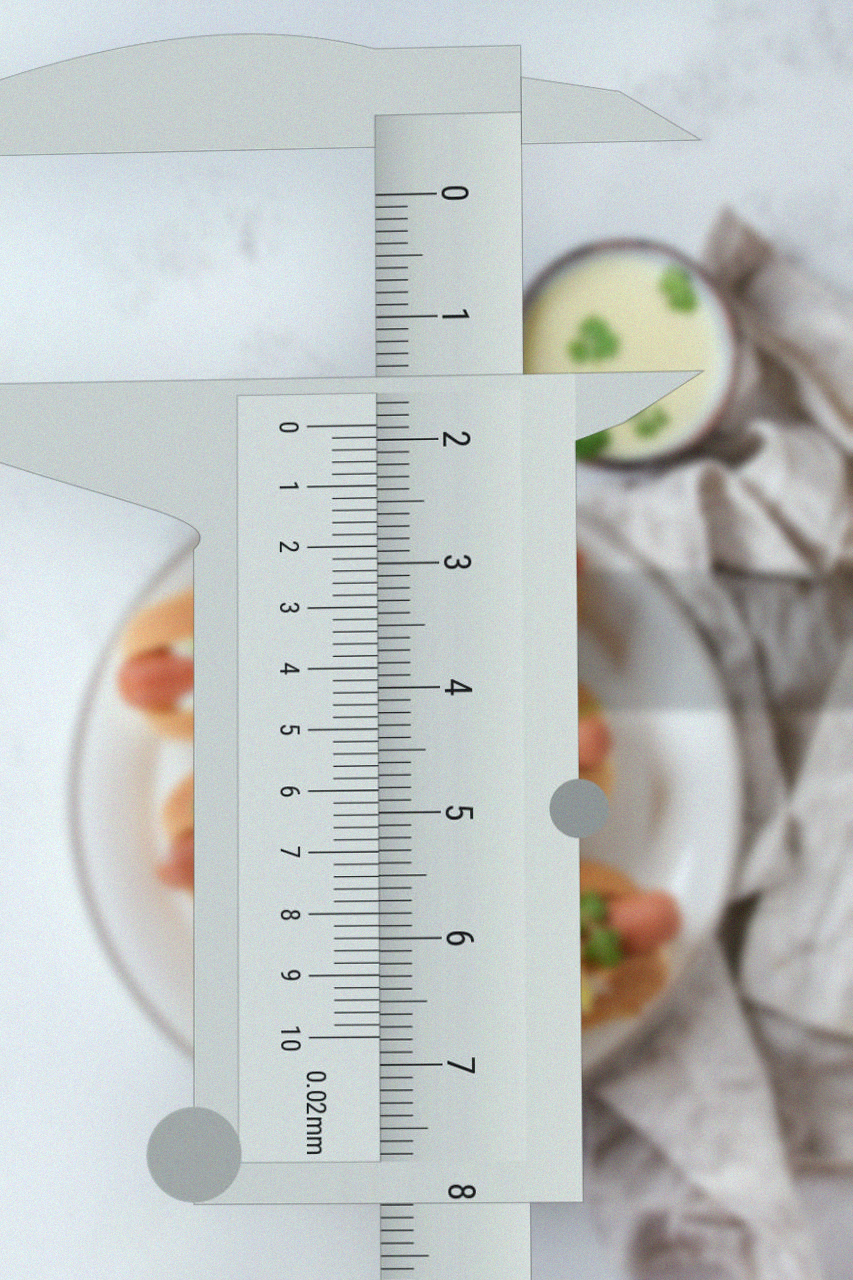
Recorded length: mm 18.8
